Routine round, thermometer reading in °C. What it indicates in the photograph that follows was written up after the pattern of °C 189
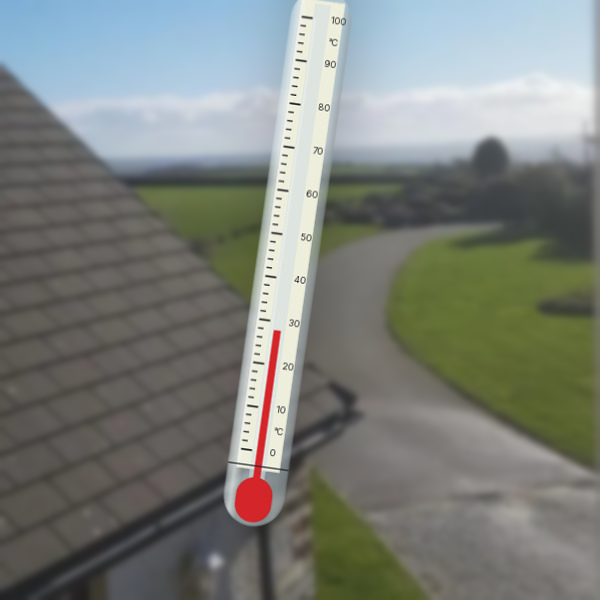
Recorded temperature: °C 28
